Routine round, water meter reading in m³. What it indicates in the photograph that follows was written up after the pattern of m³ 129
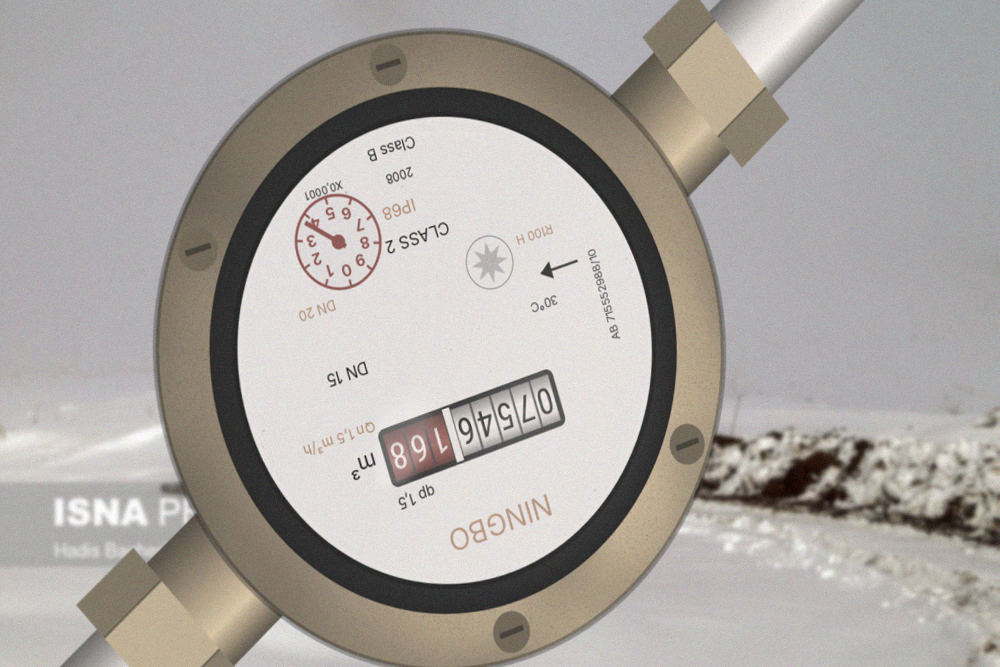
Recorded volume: m³ 7546.1683
